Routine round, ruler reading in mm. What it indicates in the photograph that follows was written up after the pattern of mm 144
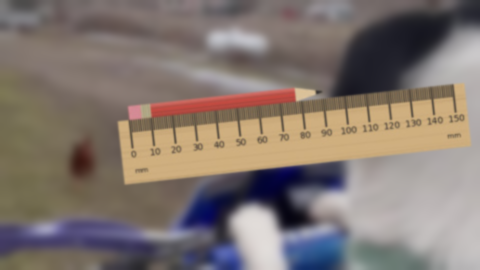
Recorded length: mm 90
